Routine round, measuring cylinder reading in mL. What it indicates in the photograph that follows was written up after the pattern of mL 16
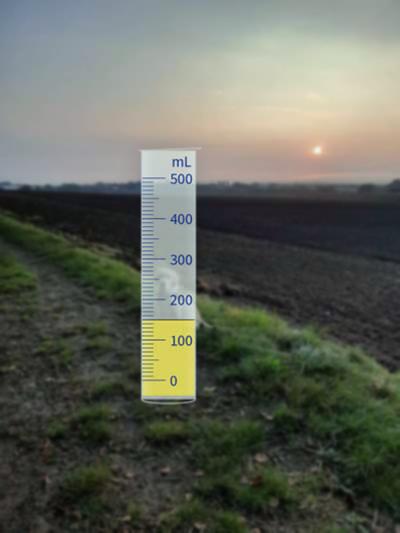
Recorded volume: mL 150
